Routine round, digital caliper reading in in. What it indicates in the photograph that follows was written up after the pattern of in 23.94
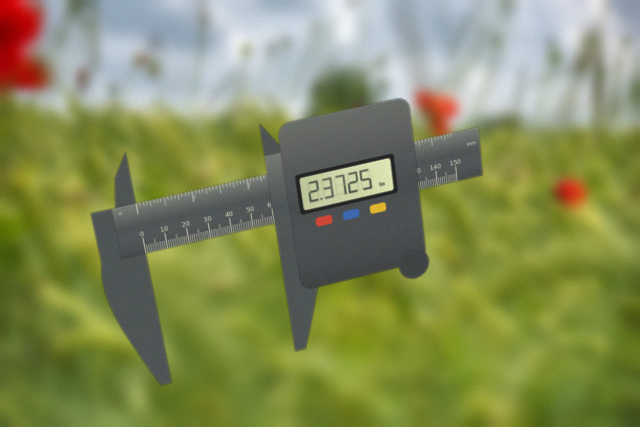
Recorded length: in 2.3725
